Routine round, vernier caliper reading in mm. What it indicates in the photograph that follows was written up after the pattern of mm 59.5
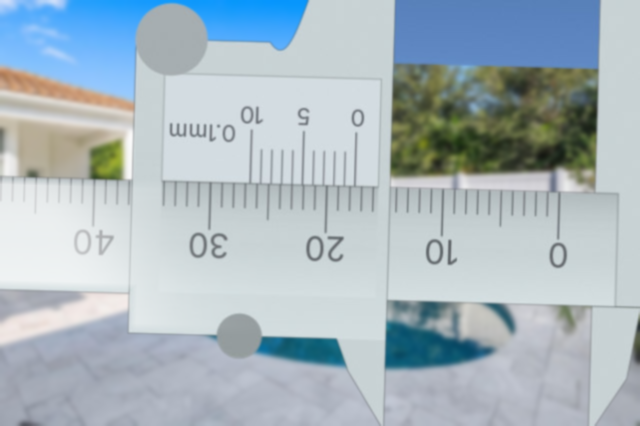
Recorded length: mm 17.6
